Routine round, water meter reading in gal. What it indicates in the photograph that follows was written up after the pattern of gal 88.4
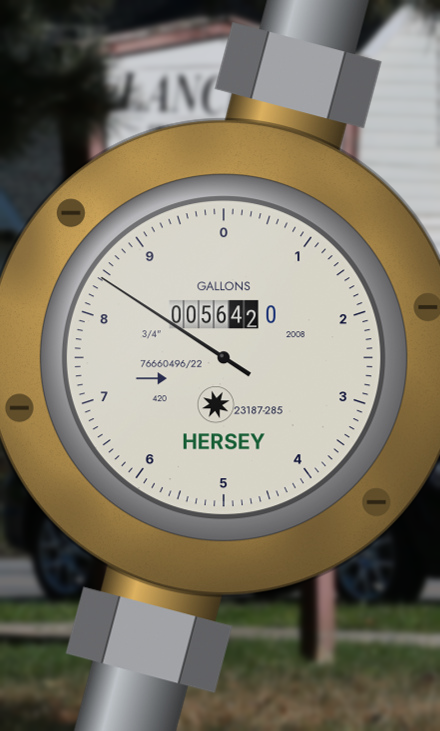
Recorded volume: gal 56418.4
